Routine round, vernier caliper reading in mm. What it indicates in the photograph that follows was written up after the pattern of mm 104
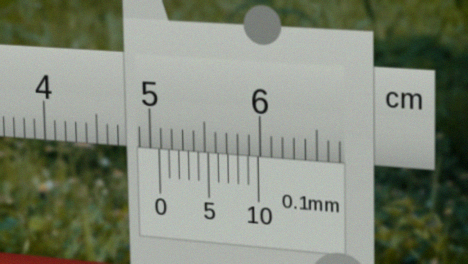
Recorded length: mm 50.8
